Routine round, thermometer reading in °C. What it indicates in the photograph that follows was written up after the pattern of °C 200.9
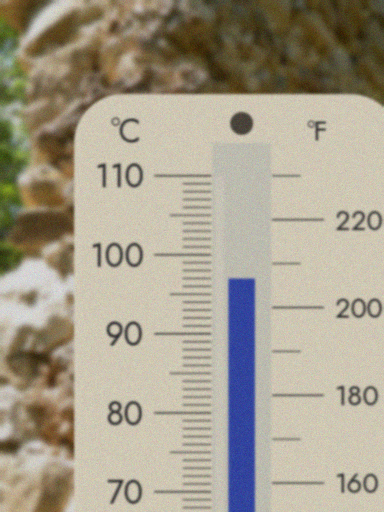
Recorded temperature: °C 97
